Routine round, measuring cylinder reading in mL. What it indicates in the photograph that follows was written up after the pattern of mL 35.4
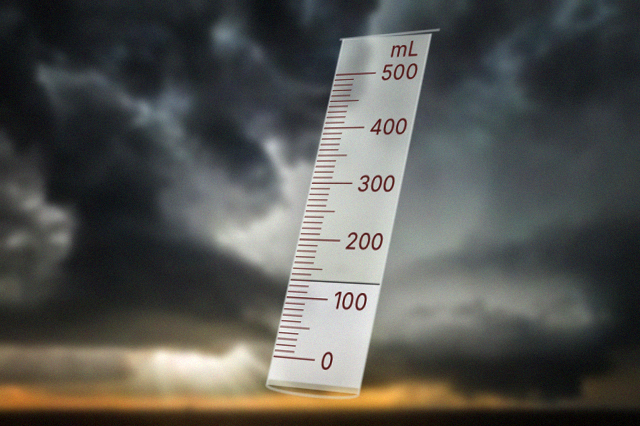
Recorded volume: mL 130
